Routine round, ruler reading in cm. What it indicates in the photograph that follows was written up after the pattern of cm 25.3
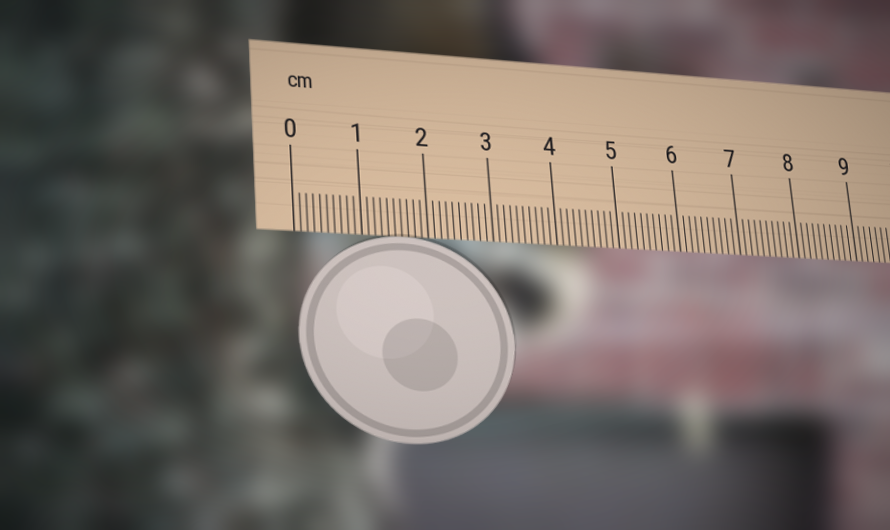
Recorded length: cm 3.2
